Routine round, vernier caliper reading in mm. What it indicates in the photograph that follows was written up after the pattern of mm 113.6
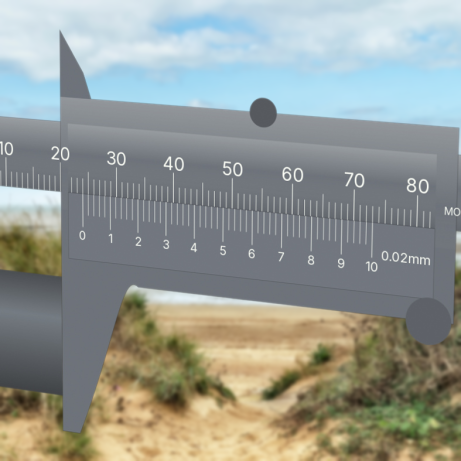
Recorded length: mm 24.0
